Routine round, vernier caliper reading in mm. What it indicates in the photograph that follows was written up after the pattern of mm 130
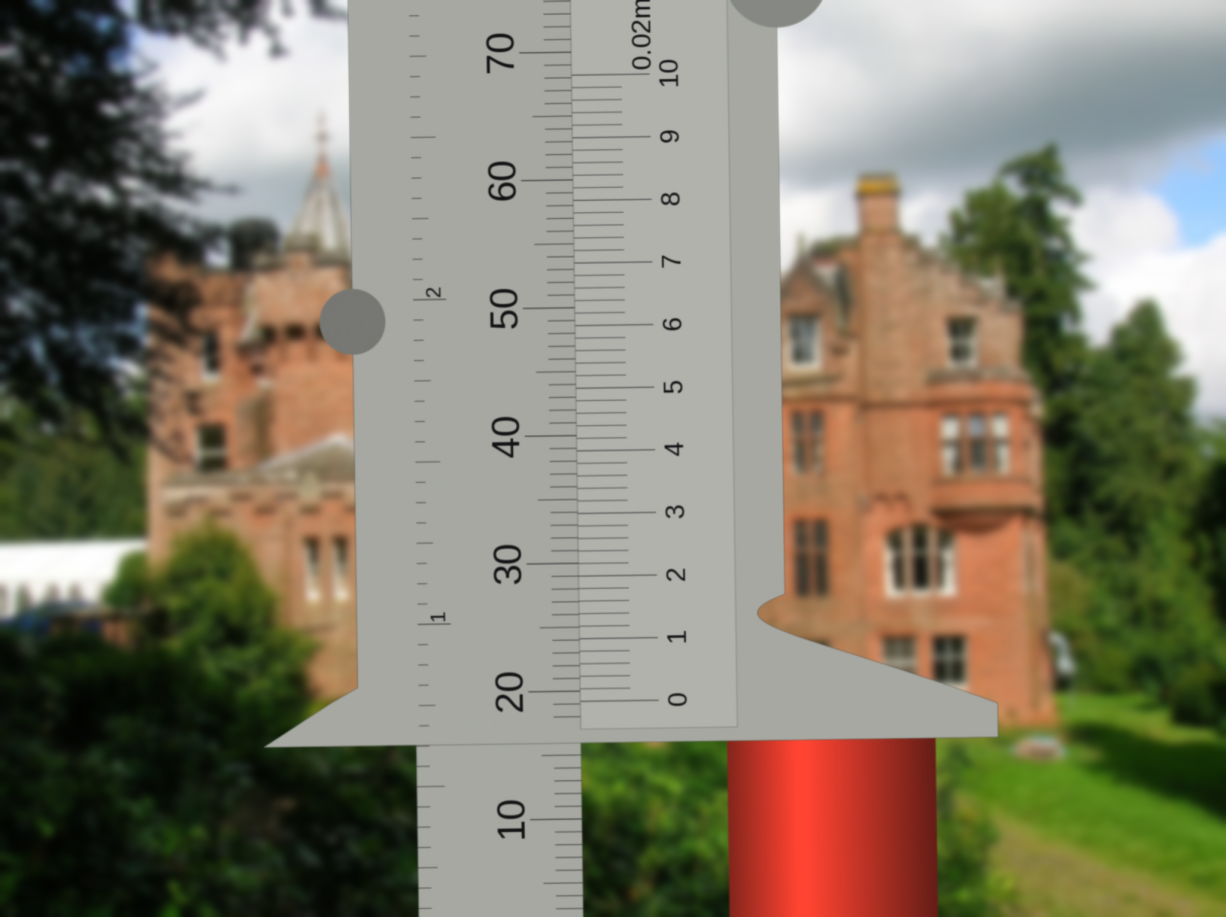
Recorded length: mm 19.2
